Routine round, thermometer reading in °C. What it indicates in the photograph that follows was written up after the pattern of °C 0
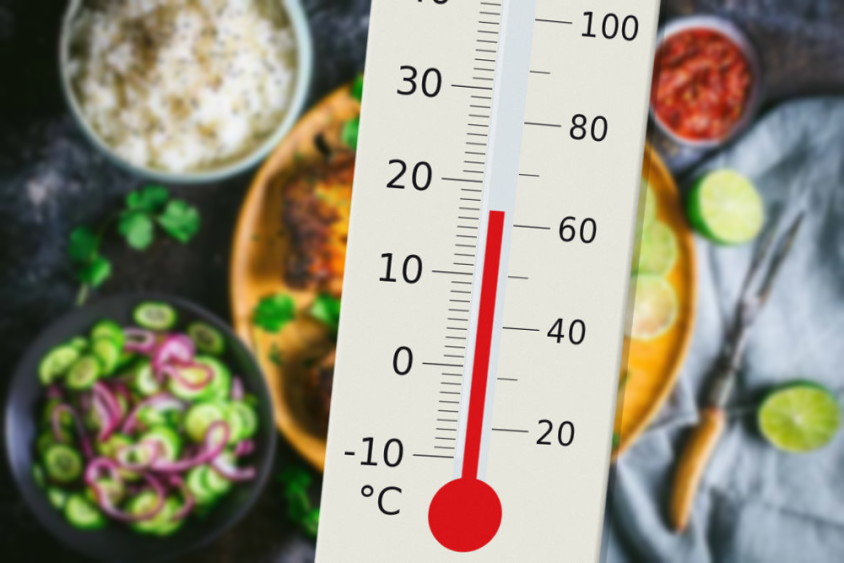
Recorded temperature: °C 17
